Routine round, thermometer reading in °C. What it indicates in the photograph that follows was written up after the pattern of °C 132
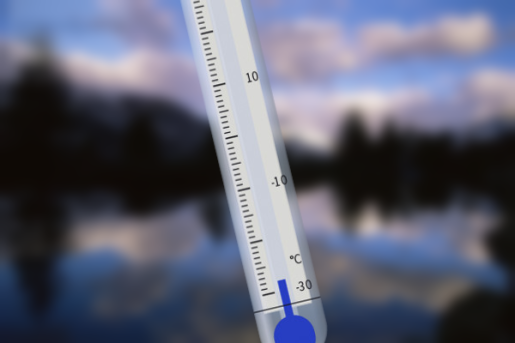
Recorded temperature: °C -28
